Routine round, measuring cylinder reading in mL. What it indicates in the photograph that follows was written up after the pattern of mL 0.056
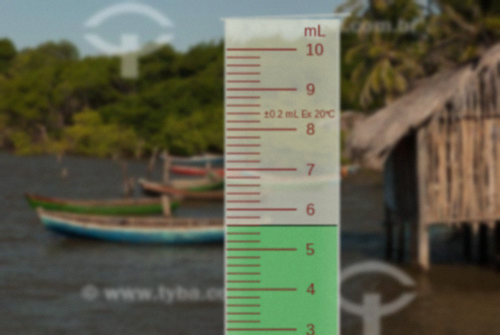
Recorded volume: mL 5.6
